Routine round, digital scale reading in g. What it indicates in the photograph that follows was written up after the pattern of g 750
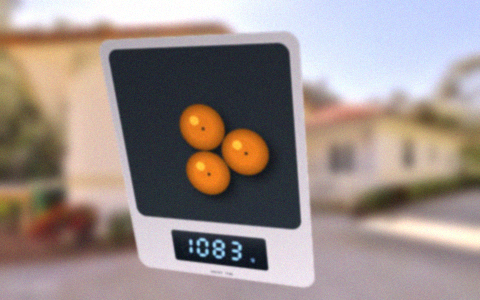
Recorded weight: g 1083
